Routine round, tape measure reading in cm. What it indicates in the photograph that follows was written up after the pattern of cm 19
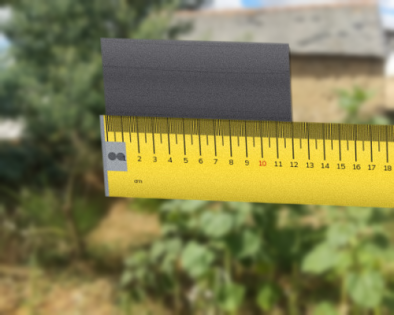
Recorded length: cm 12
